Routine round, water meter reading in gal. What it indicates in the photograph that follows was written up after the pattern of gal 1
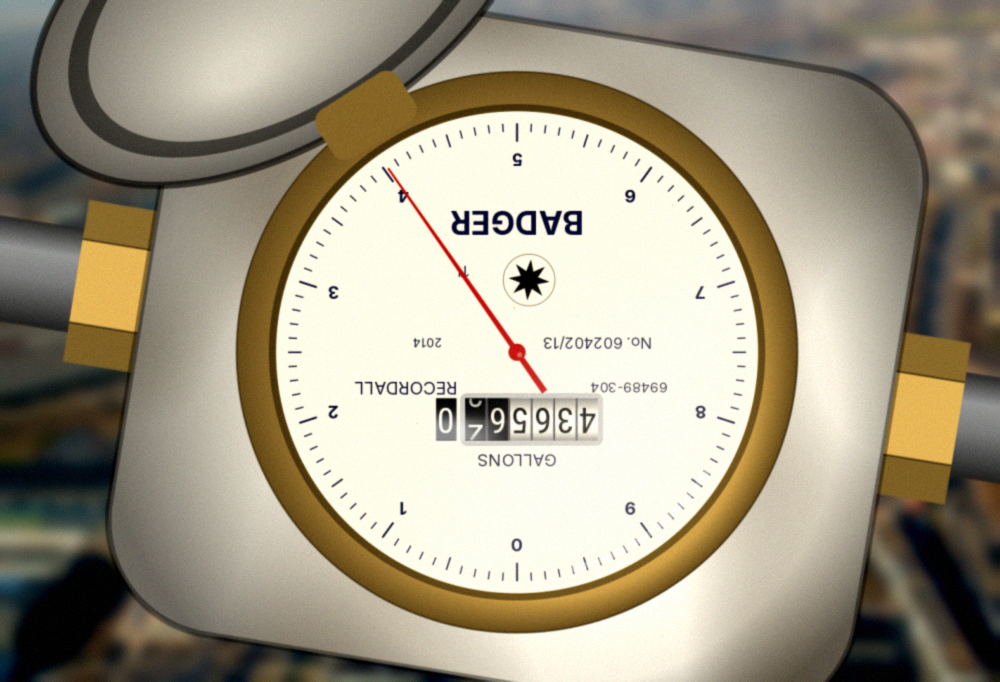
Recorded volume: gal 4365624.0
